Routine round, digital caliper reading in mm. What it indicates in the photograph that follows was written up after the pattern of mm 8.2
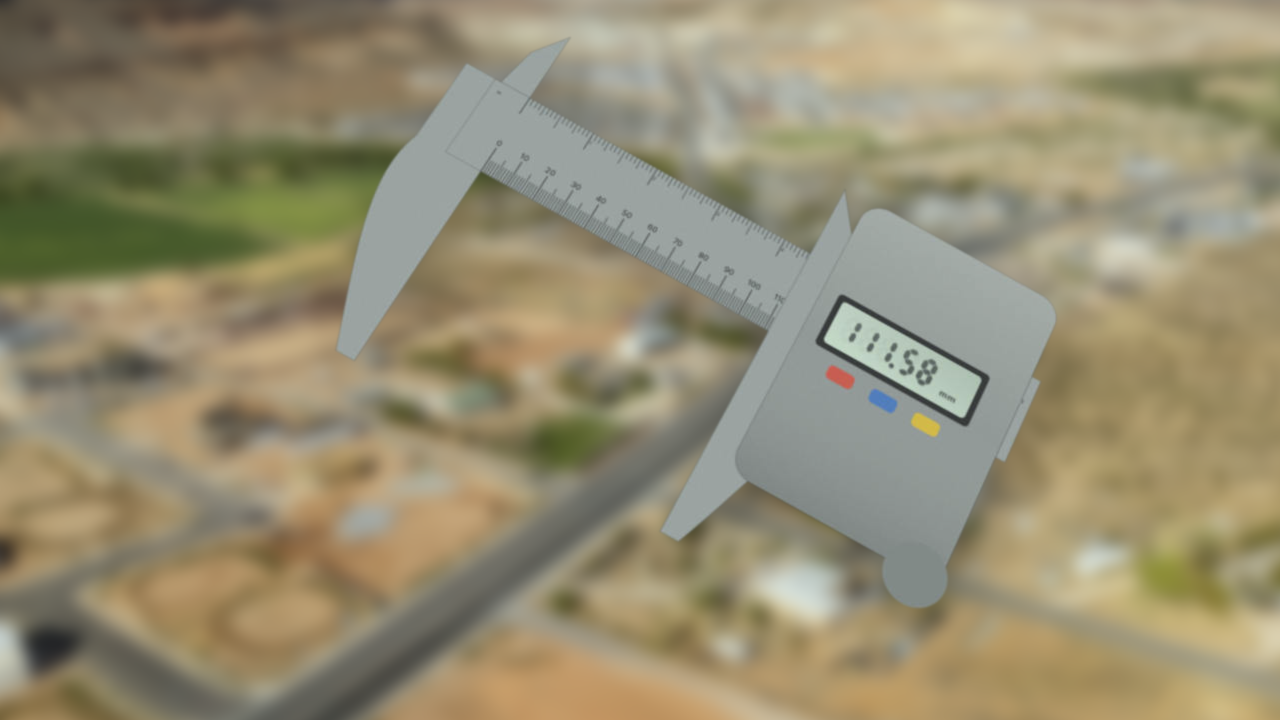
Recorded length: mm 111.58
